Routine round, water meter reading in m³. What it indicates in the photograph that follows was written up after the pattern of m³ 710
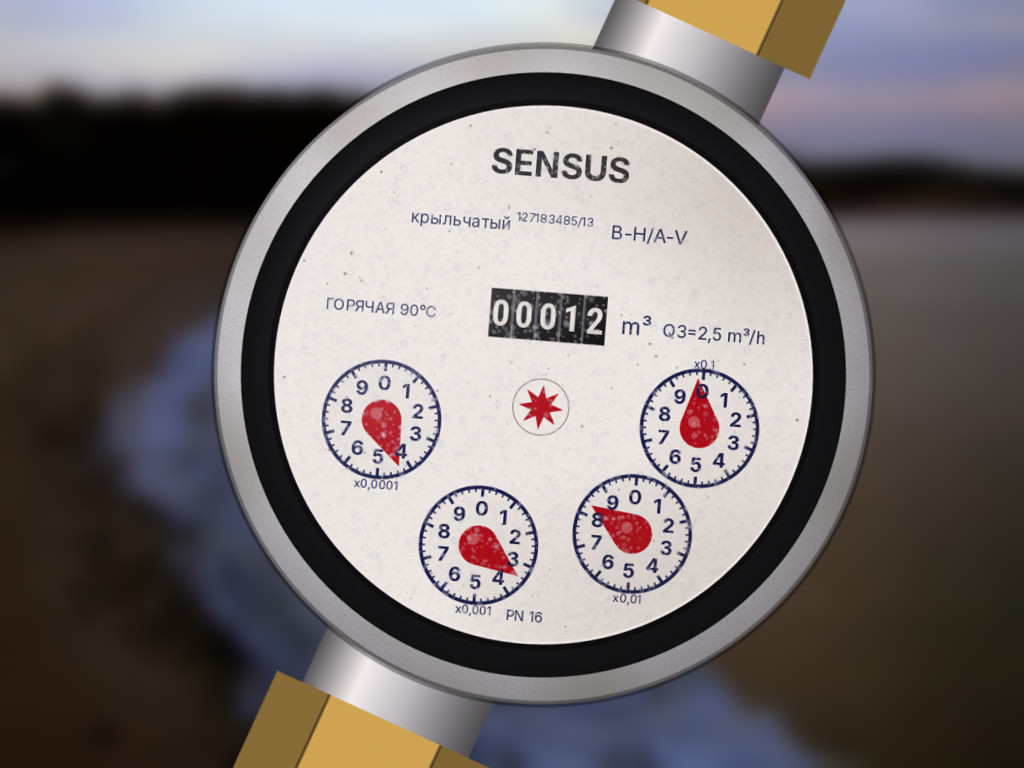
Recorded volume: m³ 11.9834
